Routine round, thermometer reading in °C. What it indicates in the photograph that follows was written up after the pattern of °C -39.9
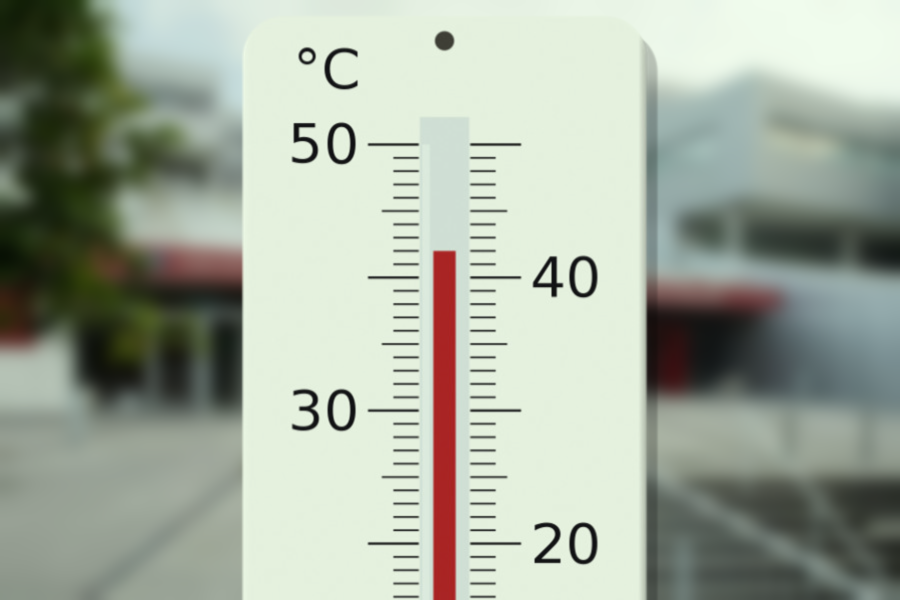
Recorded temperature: °C 42
